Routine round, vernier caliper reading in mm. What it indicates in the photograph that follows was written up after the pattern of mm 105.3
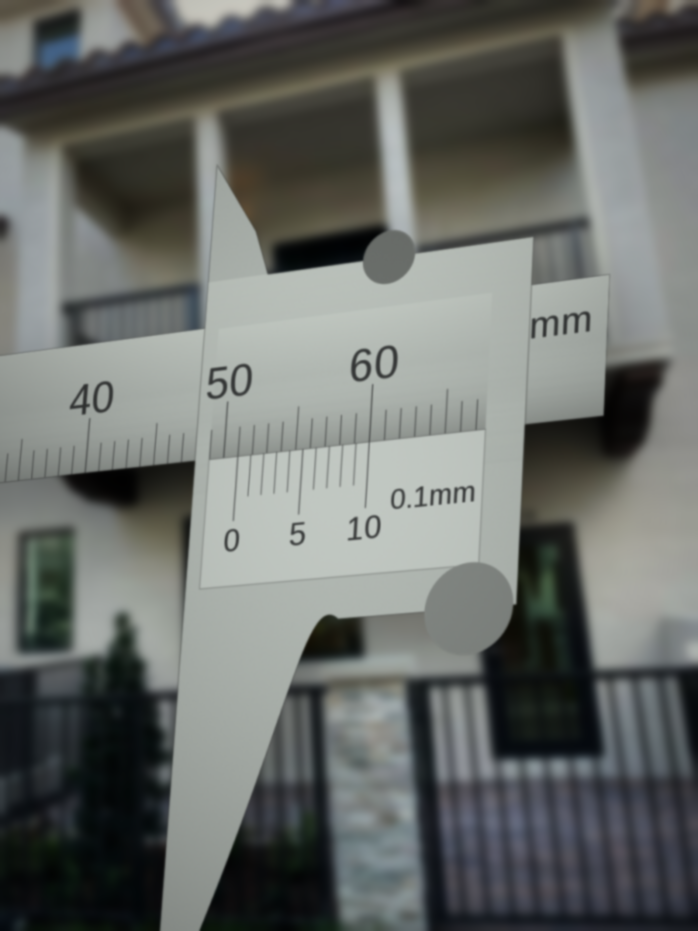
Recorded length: mm 51.0
